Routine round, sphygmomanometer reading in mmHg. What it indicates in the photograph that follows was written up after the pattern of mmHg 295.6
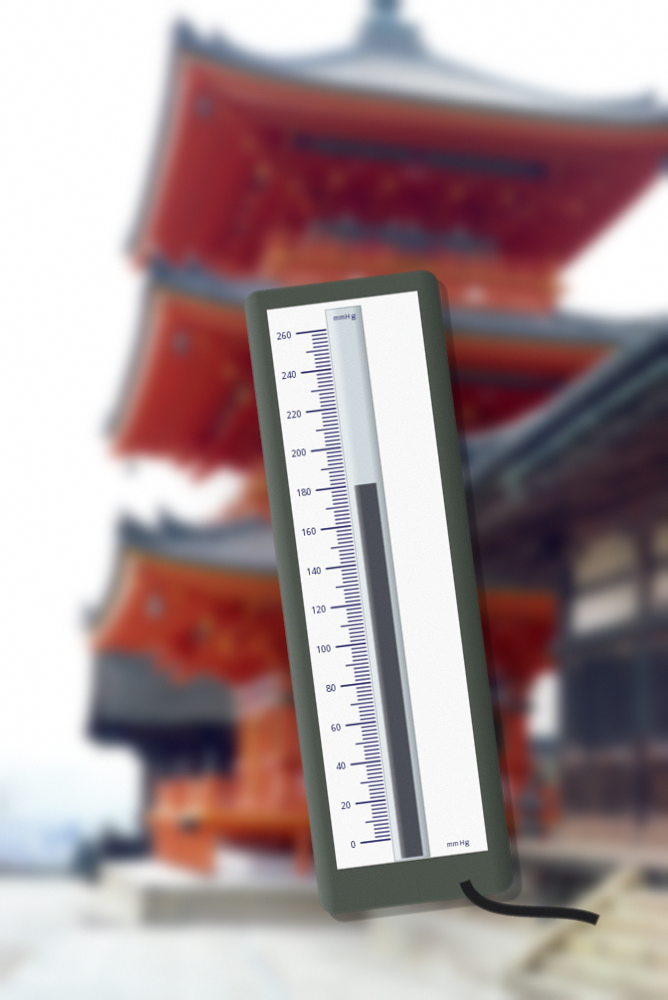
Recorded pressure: mmHg 180
